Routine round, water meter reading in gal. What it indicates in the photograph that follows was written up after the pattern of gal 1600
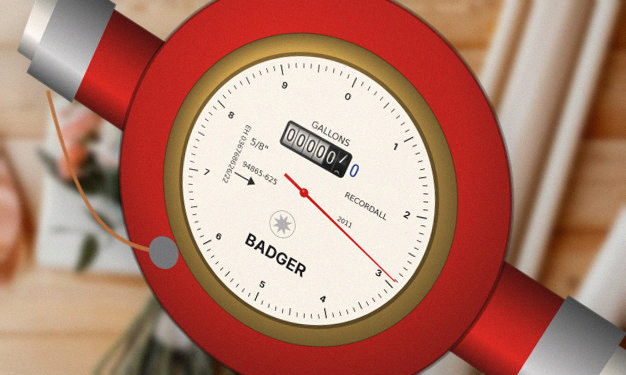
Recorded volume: gal 72.9
